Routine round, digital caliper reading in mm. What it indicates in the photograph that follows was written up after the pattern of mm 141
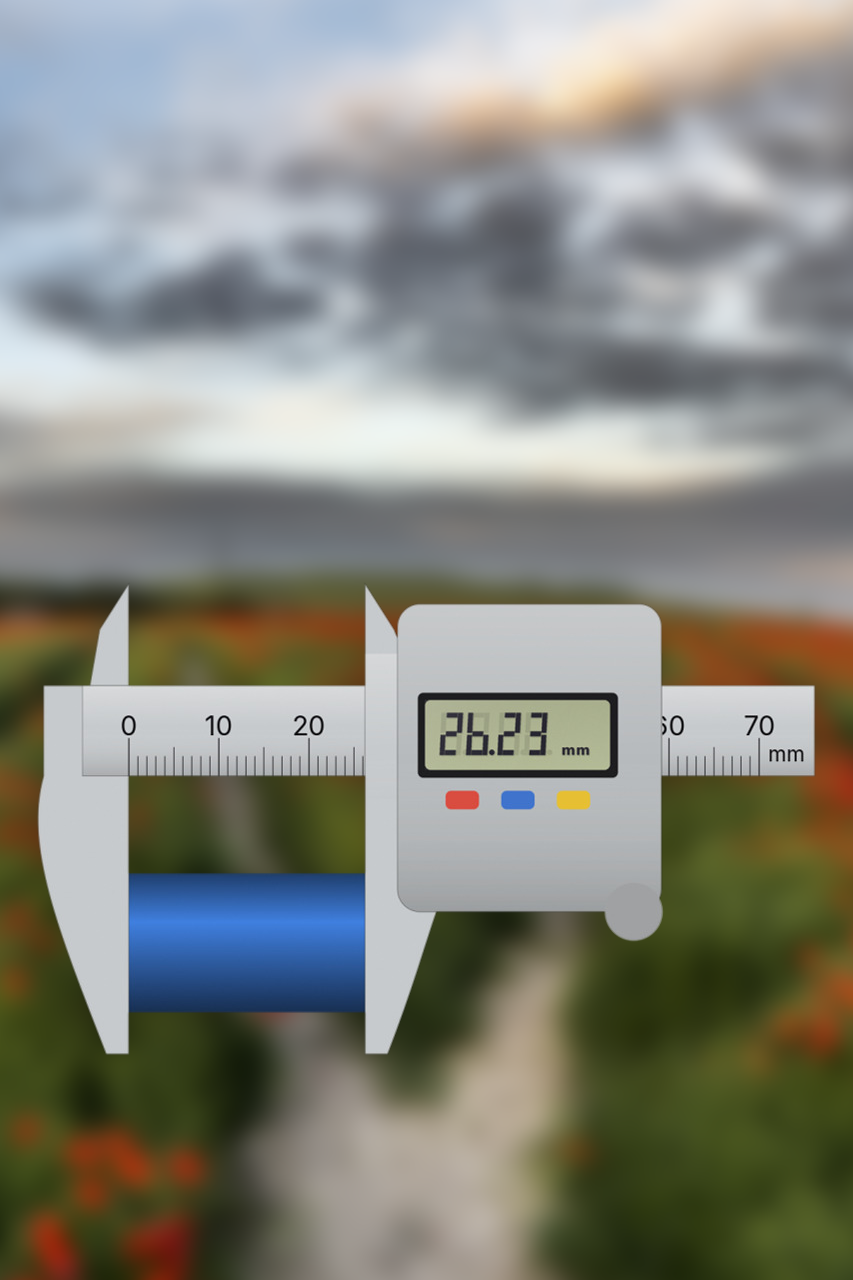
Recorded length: mm 26.23
